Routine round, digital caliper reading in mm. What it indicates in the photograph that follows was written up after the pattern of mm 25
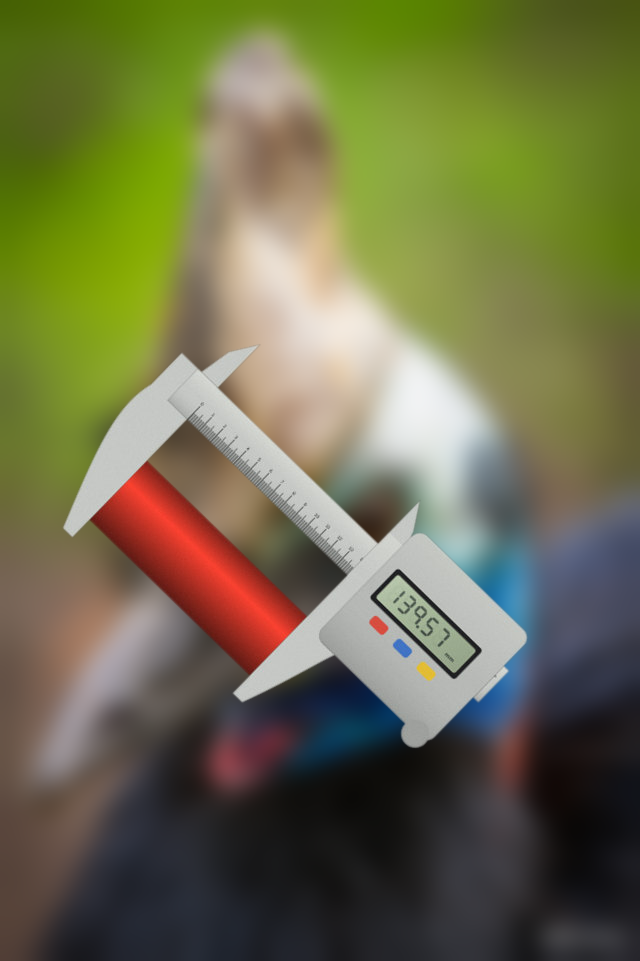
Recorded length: mm 139.57
